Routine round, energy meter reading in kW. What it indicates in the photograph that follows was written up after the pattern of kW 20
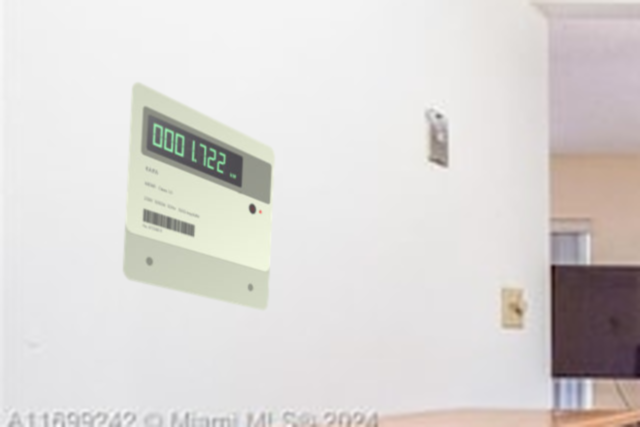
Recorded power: kW 1.722
